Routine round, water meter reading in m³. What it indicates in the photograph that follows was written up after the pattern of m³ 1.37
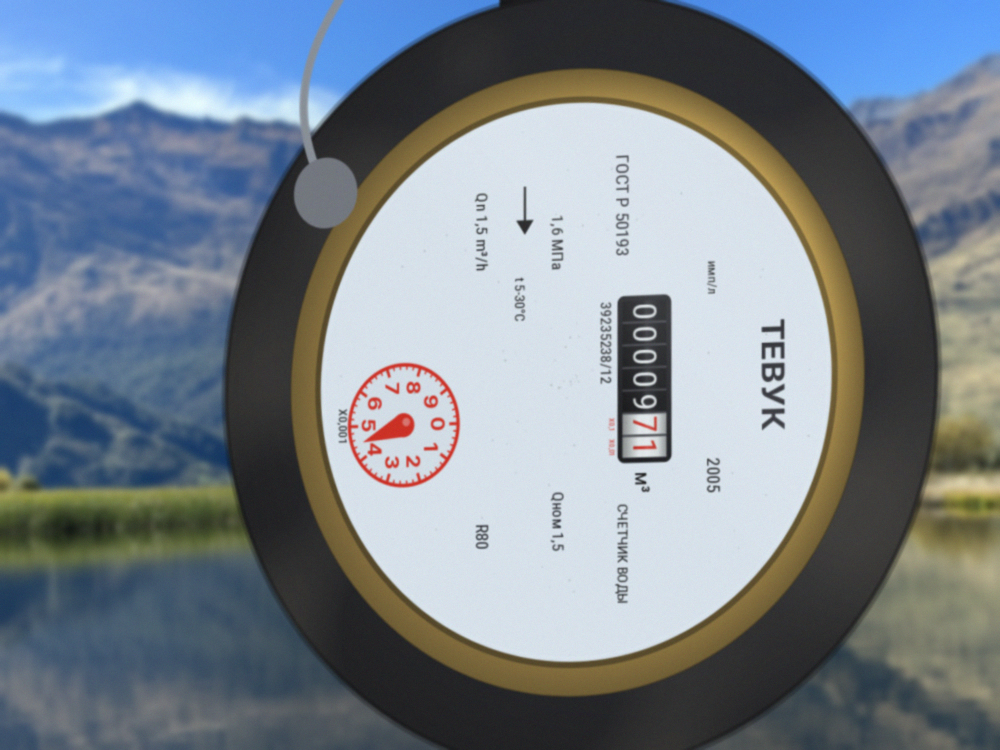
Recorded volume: m³ 9.714
